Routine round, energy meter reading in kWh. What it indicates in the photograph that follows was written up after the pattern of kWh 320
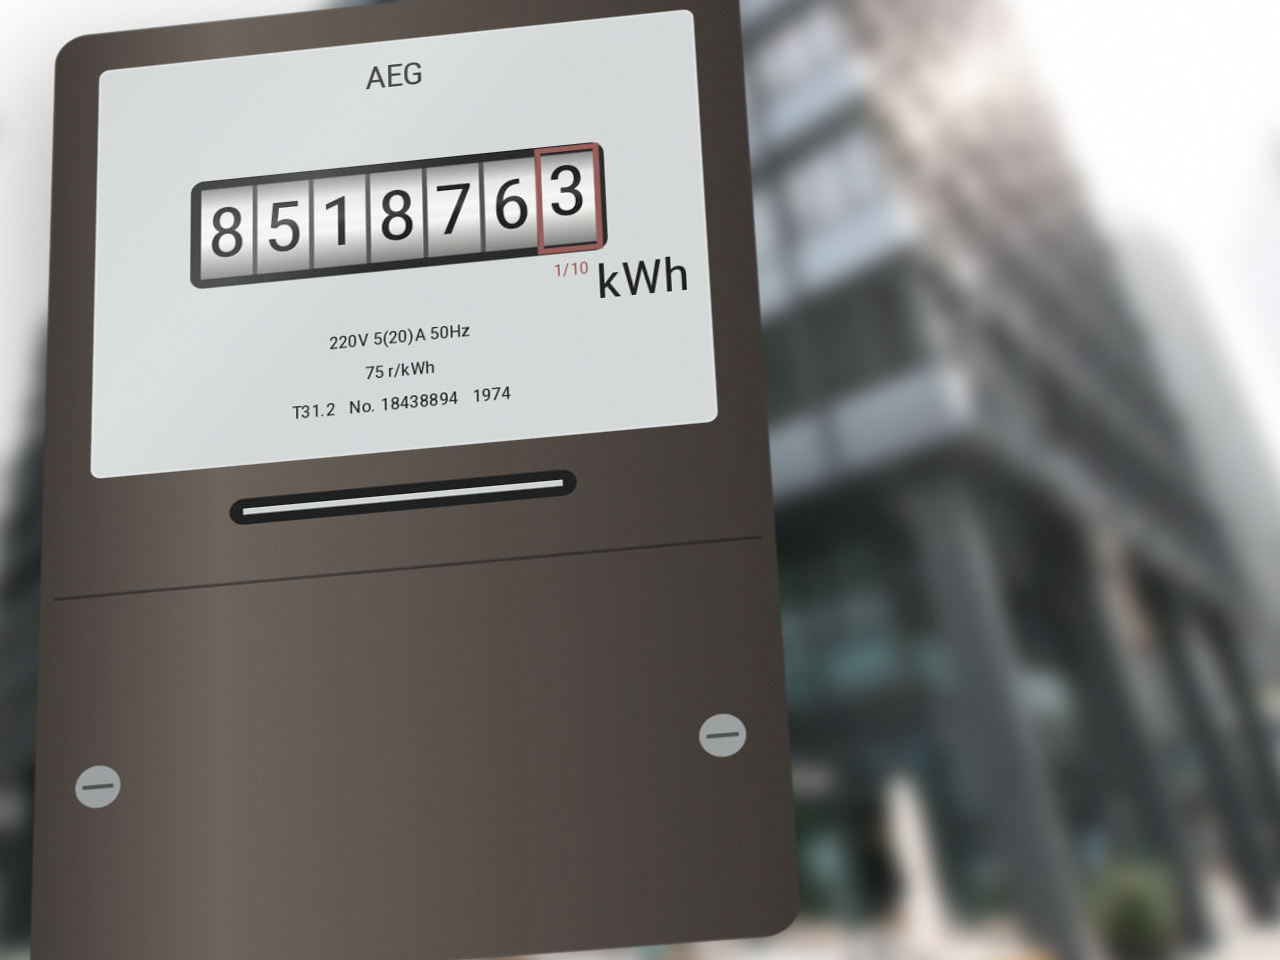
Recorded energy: kWh 851876.3
